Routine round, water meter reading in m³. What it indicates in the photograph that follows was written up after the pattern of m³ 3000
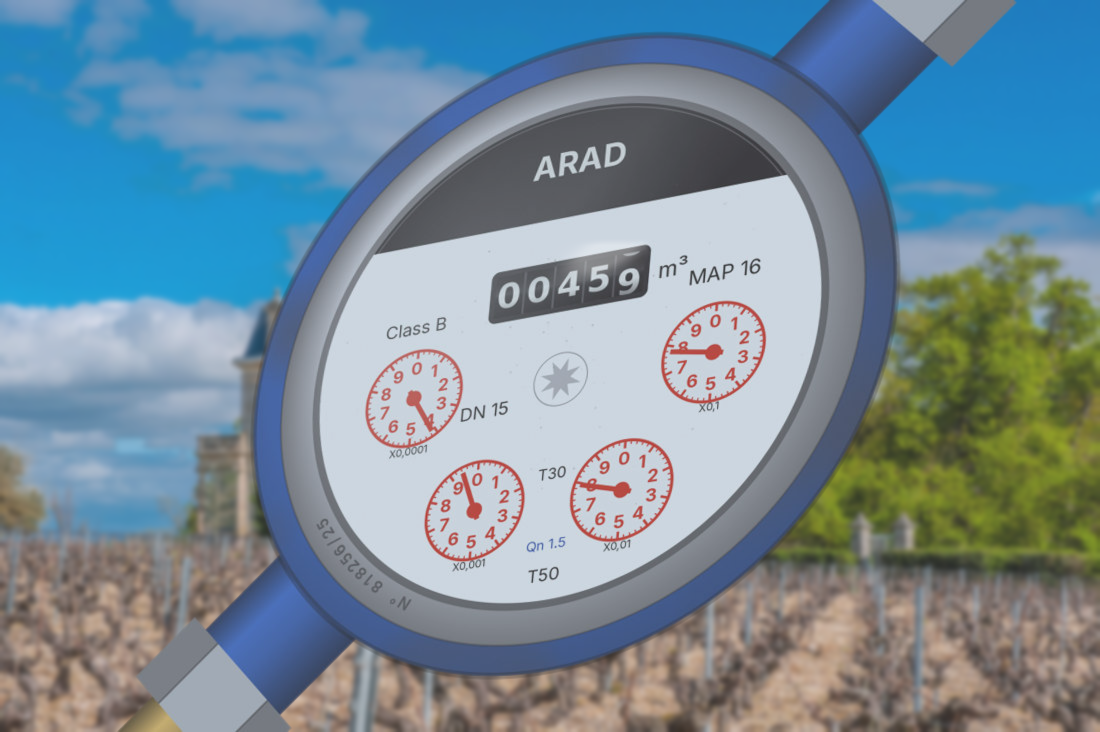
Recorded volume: m³ 458.7794
